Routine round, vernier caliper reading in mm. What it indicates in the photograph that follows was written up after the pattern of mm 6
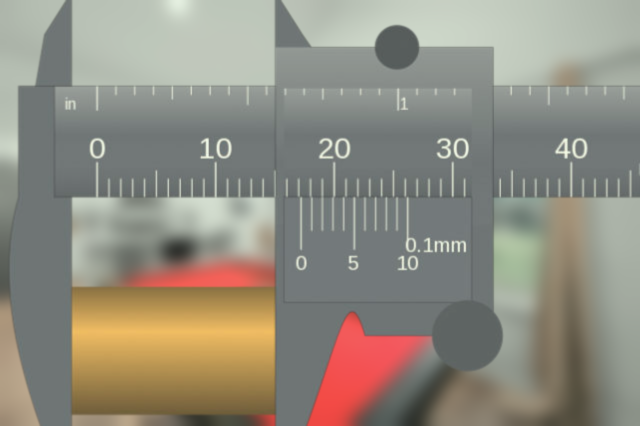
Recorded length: mm 17.2
